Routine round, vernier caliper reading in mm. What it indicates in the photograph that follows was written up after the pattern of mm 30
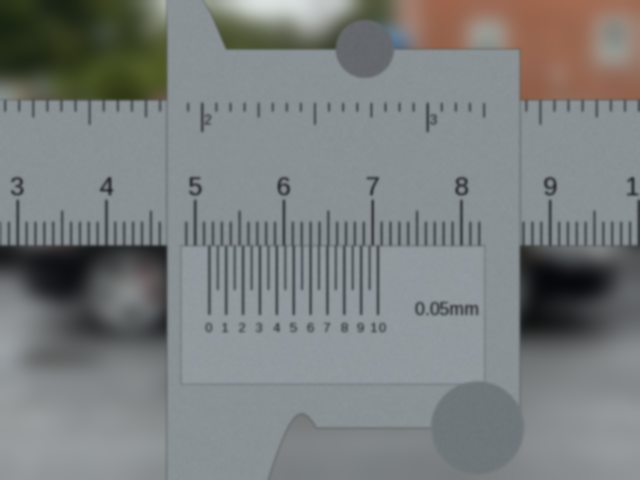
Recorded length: mm 51.6
